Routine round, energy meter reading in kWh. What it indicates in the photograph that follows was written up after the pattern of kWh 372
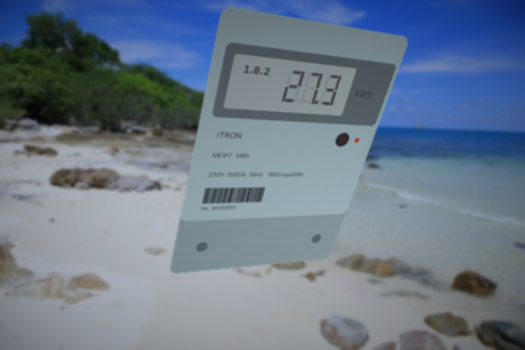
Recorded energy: kWh 27.3
